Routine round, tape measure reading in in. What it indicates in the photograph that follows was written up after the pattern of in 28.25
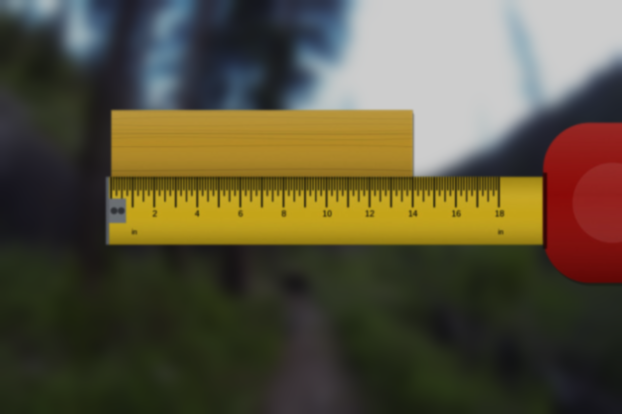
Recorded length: in 14
